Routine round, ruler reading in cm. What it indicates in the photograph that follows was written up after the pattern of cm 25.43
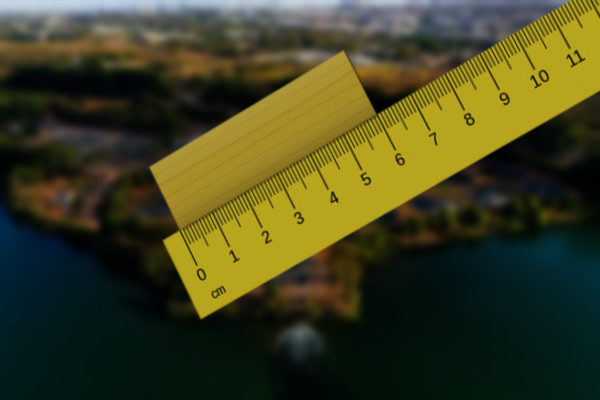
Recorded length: cm 6
